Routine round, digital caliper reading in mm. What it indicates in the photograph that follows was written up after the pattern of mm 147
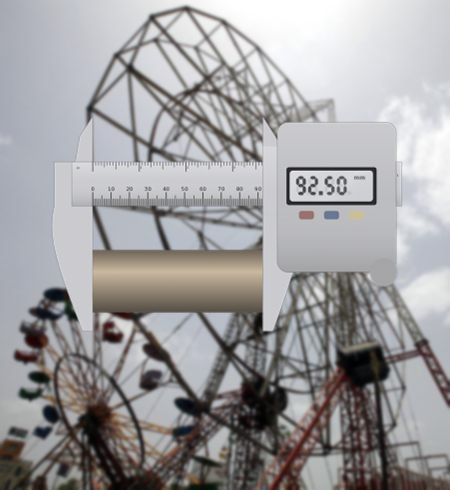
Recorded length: mm 92.50
